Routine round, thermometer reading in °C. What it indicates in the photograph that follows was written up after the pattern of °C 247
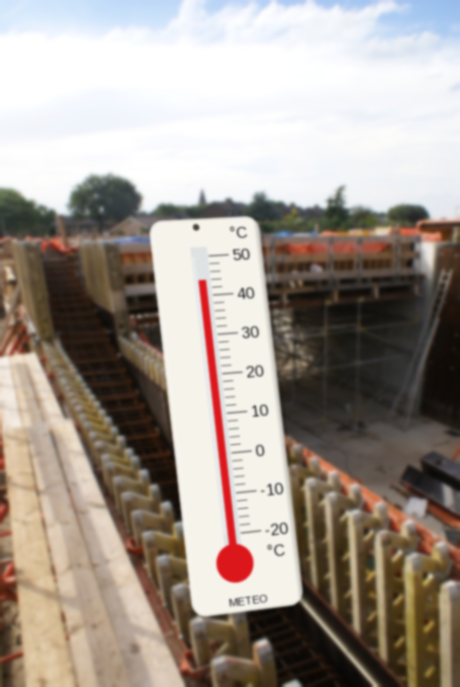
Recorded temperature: °C 44
